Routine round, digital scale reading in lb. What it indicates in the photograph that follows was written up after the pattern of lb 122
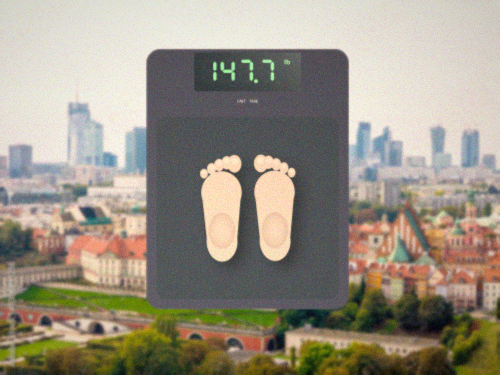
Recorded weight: lb 147.7
